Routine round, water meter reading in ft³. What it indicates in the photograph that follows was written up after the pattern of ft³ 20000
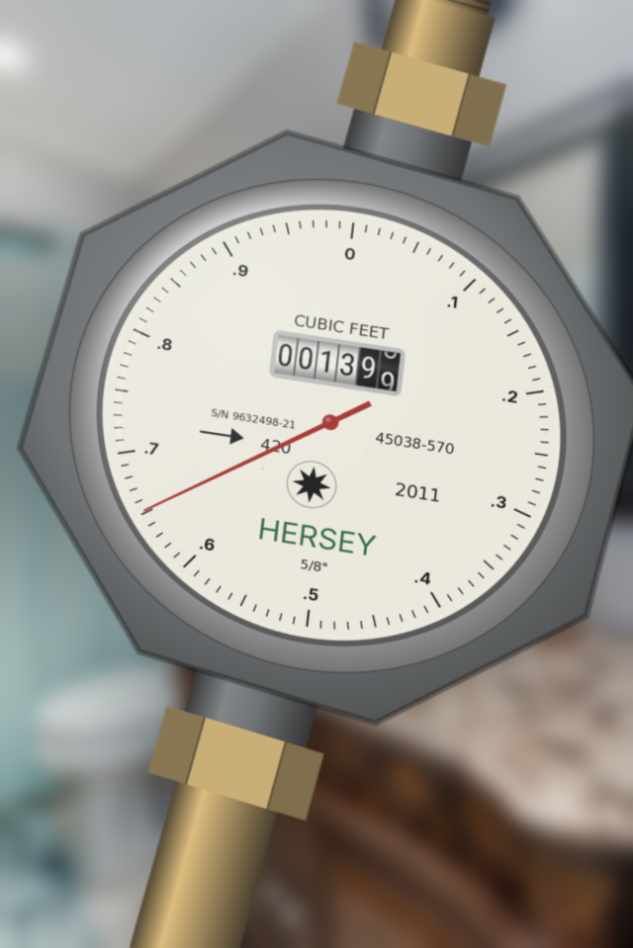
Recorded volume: ft³ 1398.65
